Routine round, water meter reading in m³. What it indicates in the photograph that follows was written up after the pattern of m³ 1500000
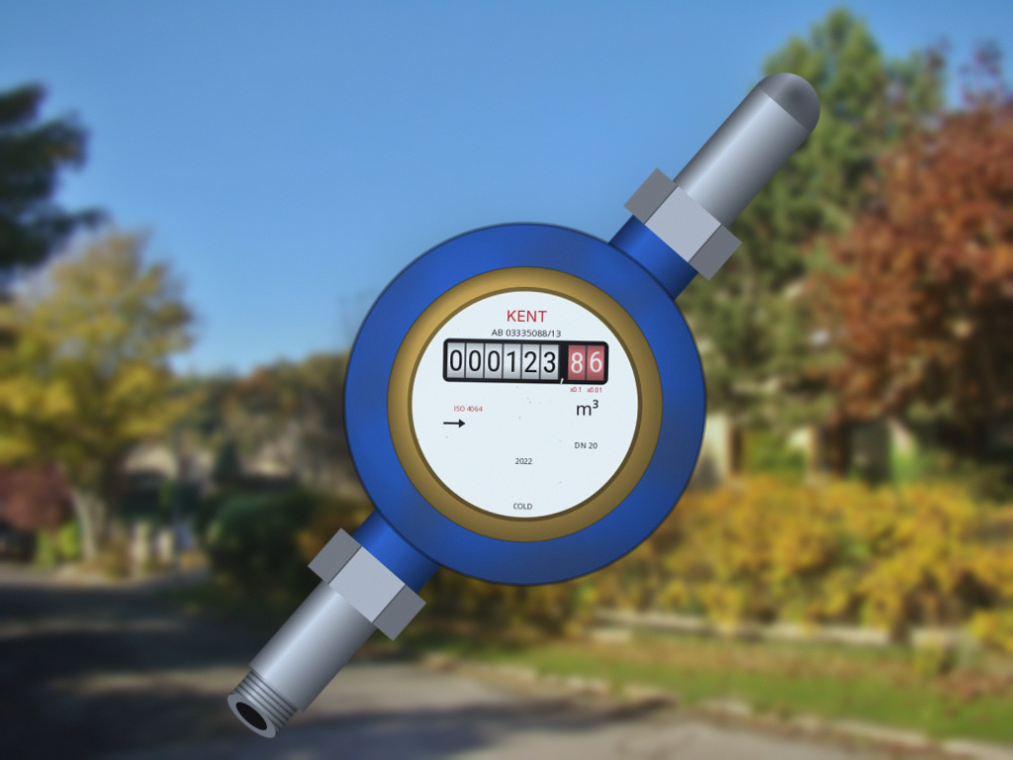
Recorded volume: m³ 123.86
